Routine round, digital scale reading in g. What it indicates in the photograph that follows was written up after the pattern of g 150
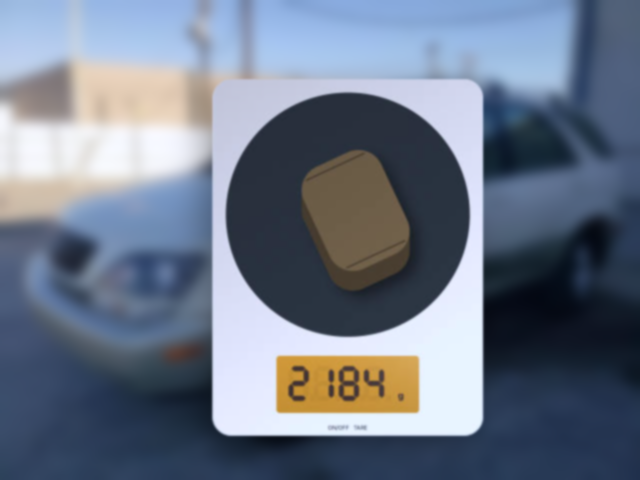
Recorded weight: g 2184
